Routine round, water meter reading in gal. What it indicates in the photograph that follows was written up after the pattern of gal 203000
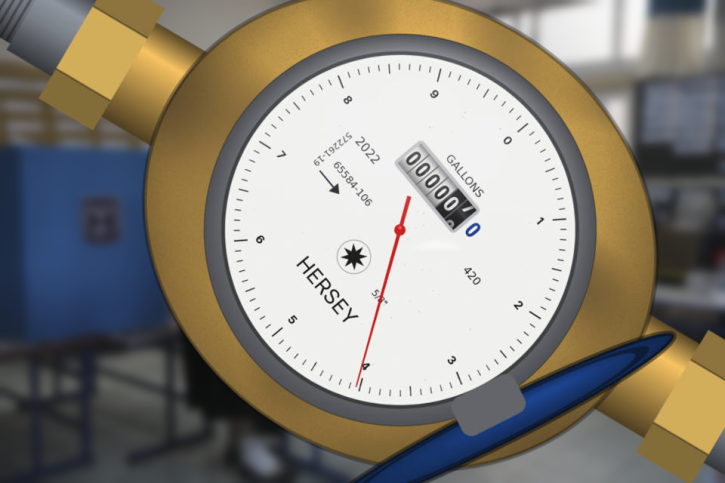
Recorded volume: gal 74.0
